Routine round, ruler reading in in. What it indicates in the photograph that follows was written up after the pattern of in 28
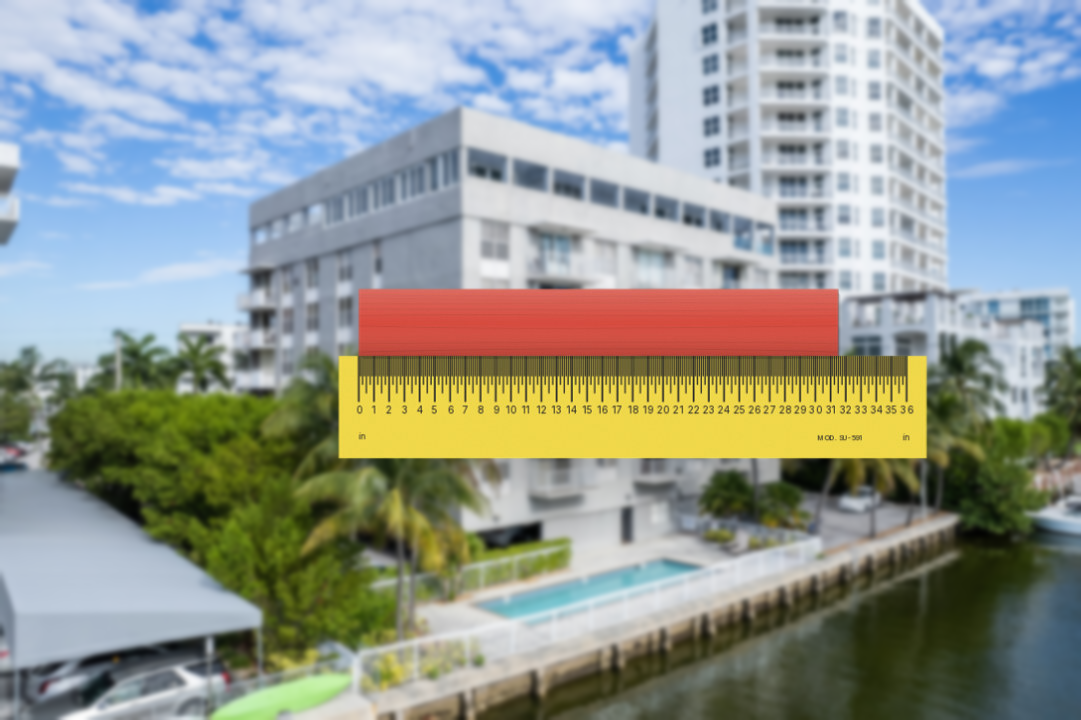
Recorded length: in 31.5
